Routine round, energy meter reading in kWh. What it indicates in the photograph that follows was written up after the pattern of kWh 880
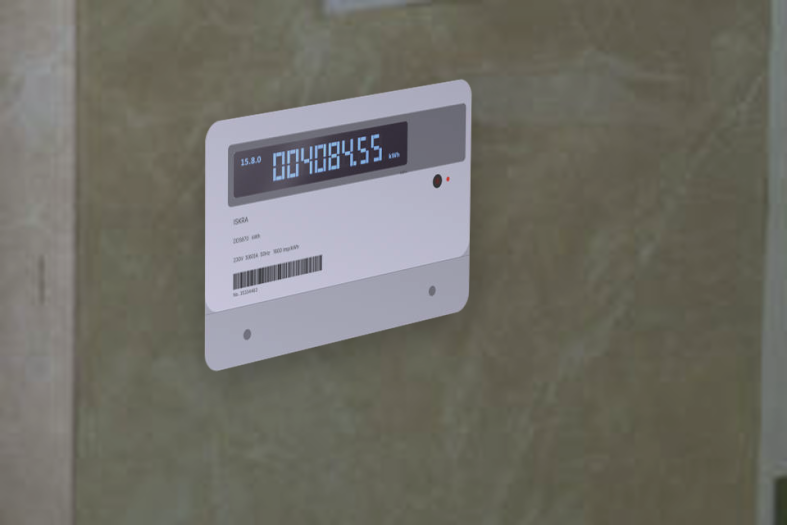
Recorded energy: kWh 4084.55
